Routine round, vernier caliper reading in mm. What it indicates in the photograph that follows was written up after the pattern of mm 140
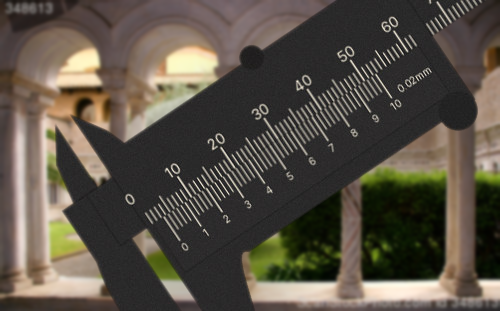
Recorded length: mm 3.5
